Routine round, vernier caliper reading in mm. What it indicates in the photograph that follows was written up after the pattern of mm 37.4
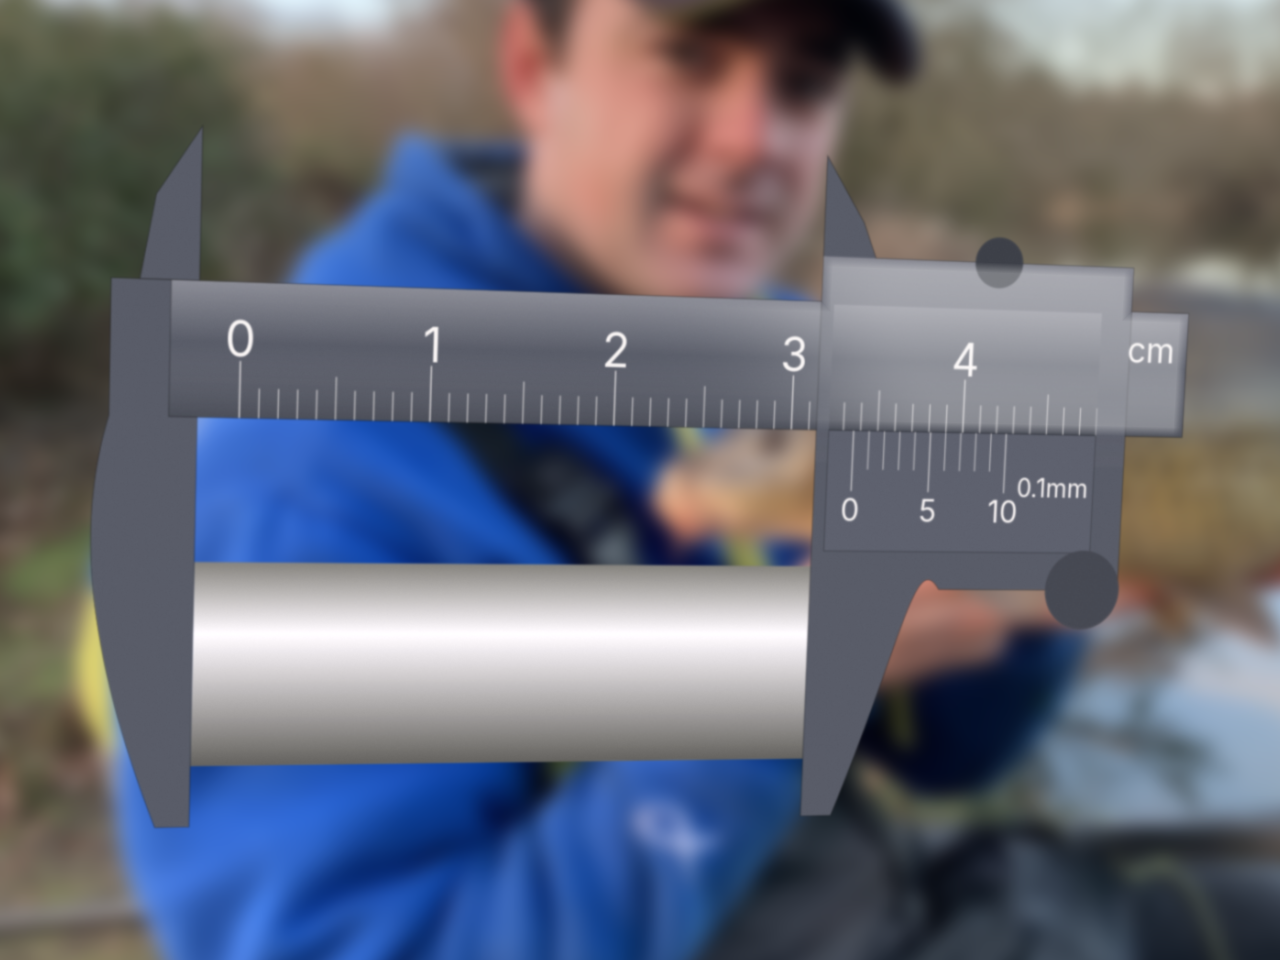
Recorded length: mm 33.6
